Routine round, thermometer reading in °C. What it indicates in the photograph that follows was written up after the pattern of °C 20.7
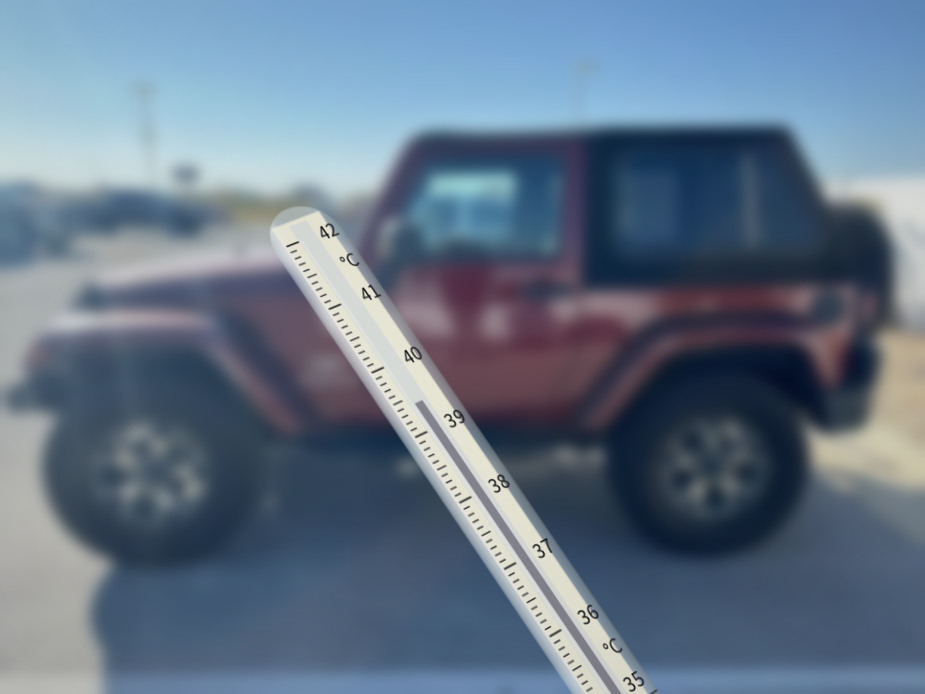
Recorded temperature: °C 39.4
